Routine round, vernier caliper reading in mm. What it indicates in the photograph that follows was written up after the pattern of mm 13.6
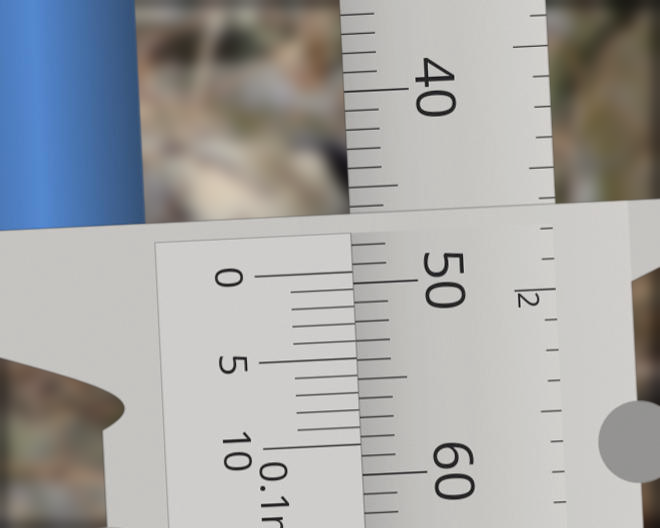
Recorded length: mm 49.4
